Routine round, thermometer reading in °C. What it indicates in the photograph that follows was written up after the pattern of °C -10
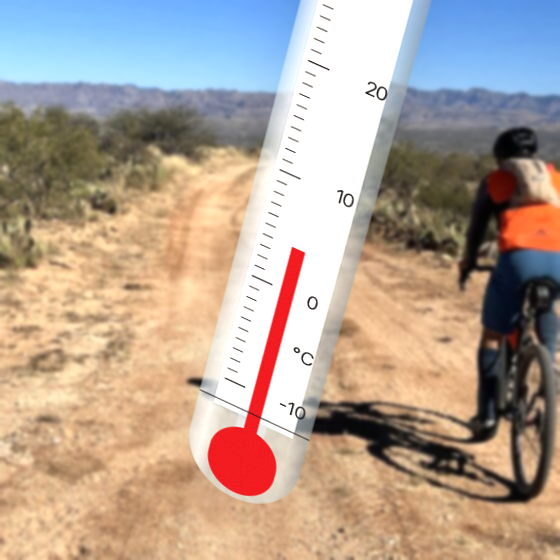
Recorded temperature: °C 4
